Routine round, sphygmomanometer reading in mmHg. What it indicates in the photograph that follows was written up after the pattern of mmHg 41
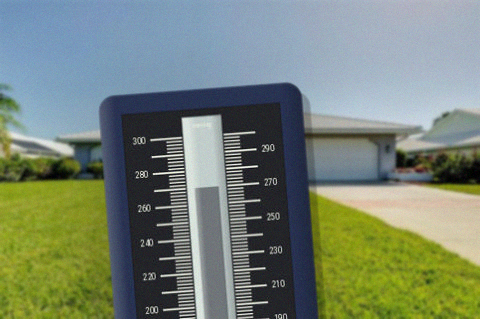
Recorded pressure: mmHg 270
